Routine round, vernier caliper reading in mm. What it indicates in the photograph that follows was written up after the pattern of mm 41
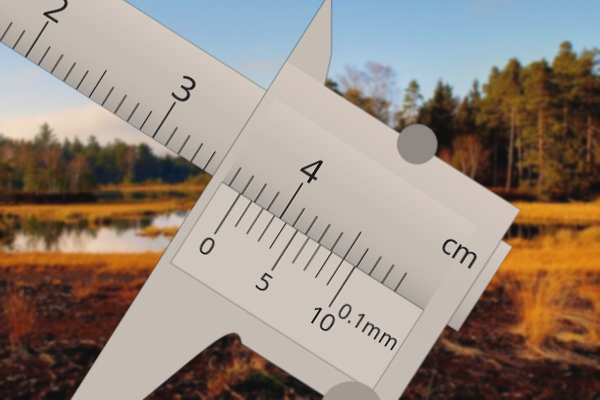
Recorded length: mm 36.9
